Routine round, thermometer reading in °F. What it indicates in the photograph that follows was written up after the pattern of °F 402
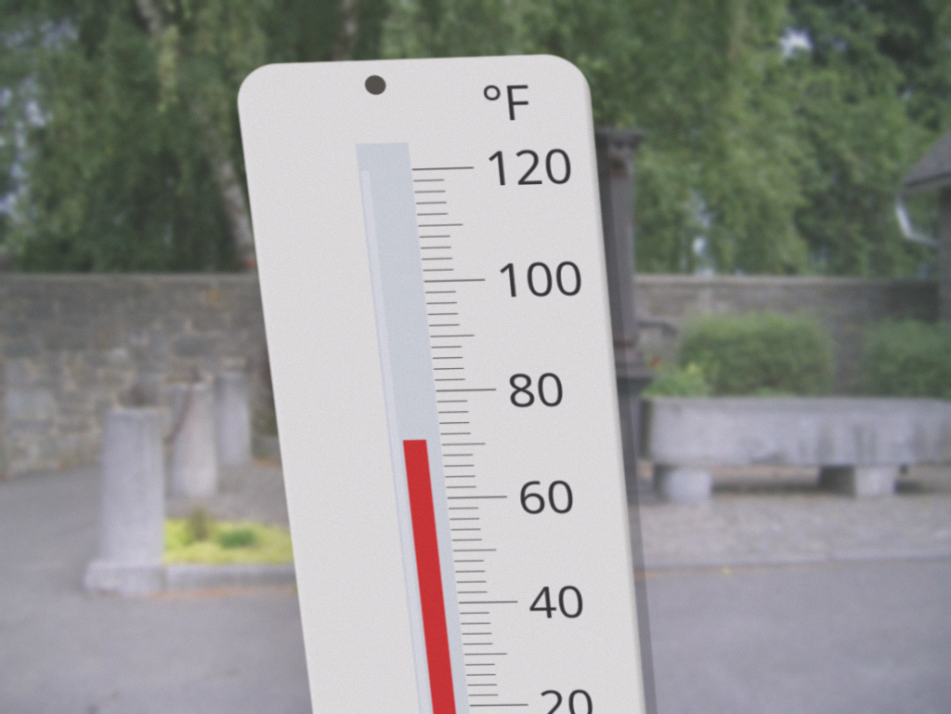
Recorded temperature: °F 71
